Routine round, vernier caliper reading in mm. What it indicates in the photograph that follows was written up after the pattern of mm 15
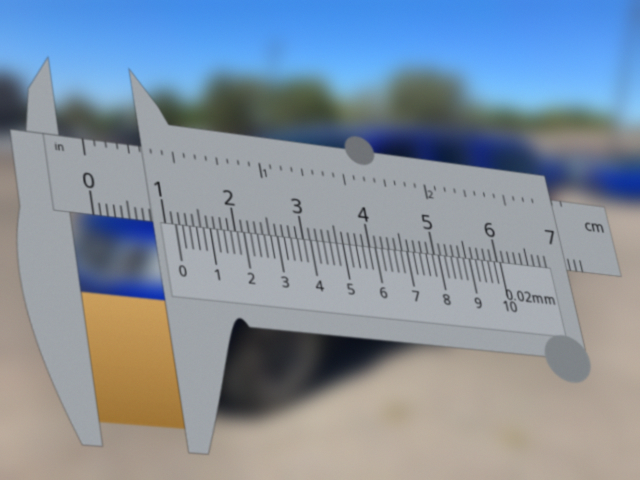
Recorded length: mm 11.5
